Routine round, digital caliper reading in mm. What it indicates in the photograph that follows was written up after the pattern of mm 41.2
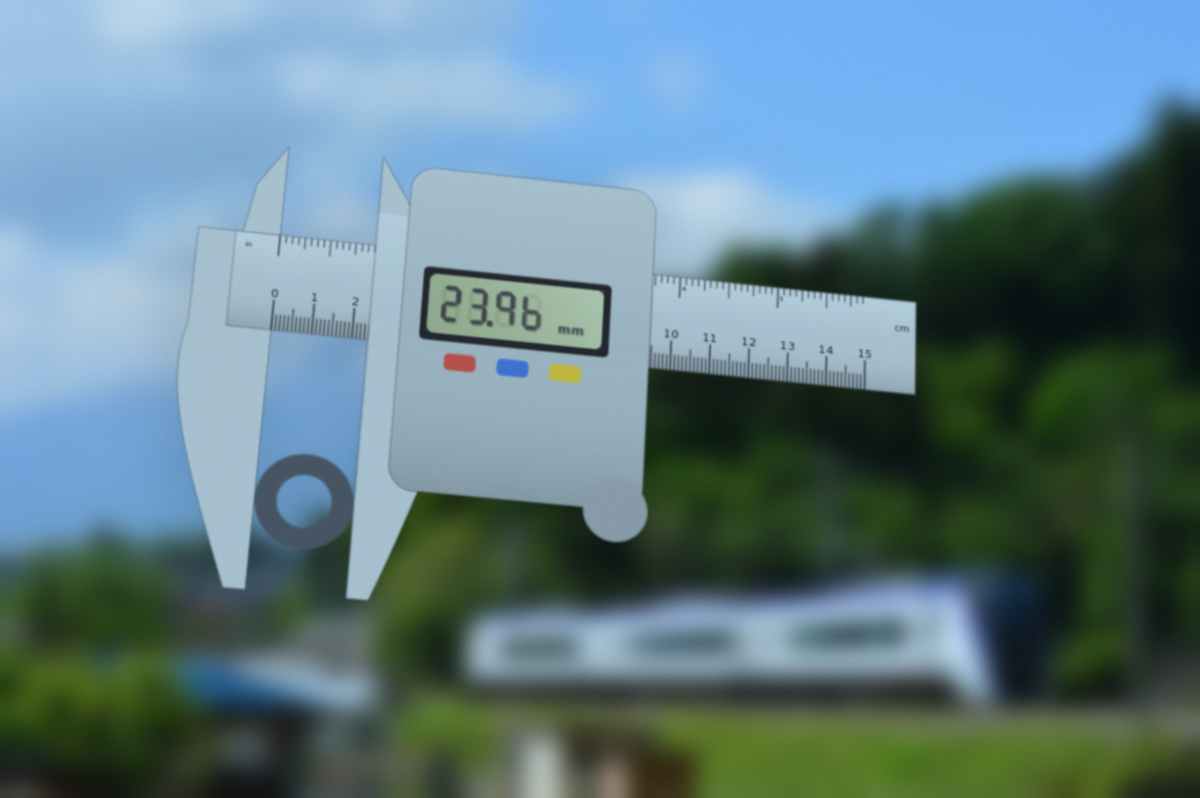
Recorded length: mm 23.96
